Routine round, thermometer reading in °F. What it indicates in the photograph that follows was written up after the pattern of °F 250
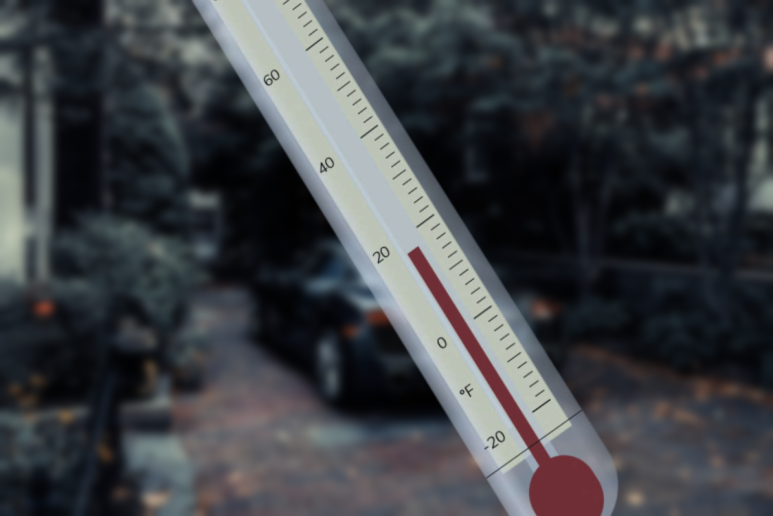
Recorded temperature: °F 17
